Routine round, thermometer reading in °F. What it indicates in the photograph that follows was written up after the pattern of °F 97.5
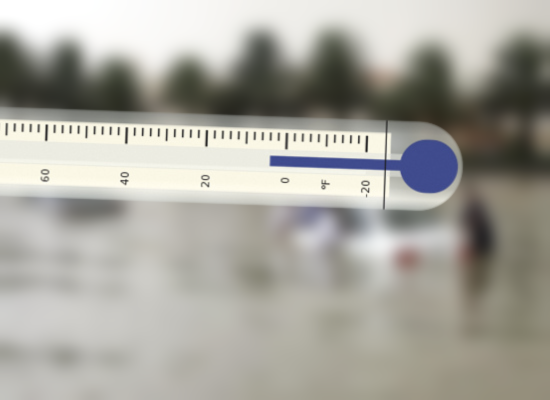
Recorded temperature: °F 4
